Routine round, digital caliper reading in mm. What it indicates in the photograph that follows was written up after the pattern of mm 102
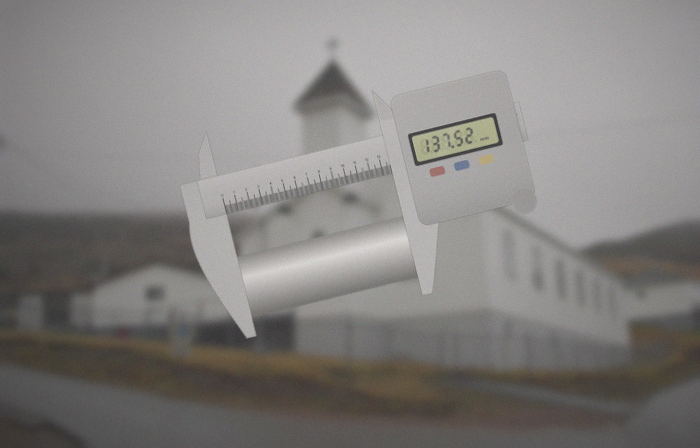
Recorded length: mm 137.52
